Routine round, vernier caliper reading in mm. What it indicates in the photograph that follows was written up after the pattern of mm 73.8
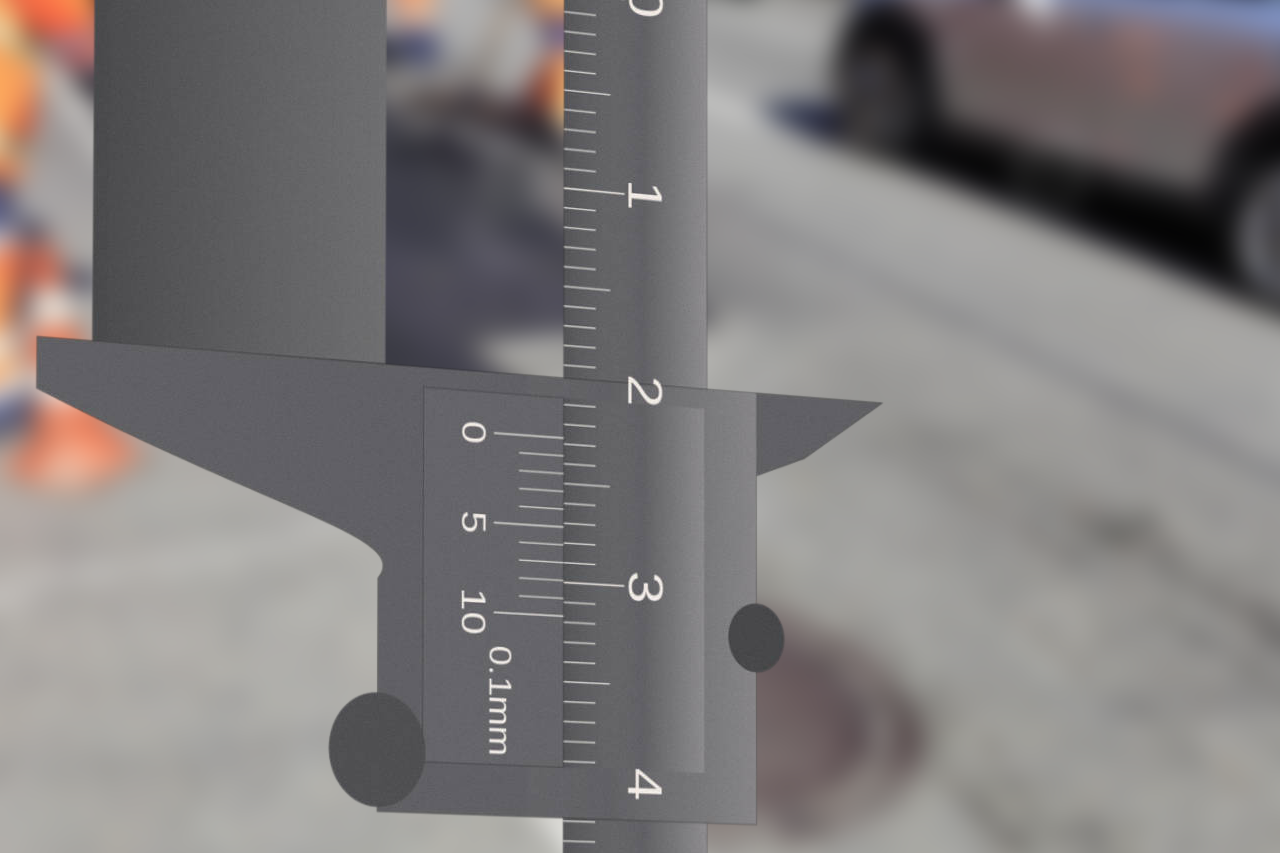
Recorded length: mm 22.7
